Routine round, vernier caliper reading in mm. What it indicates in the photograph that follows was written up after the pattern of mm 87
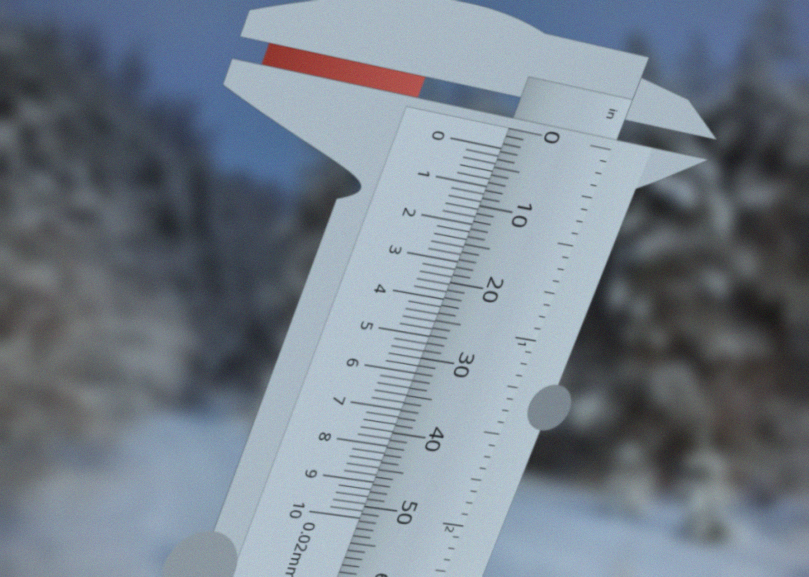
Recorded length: mm 2.6
